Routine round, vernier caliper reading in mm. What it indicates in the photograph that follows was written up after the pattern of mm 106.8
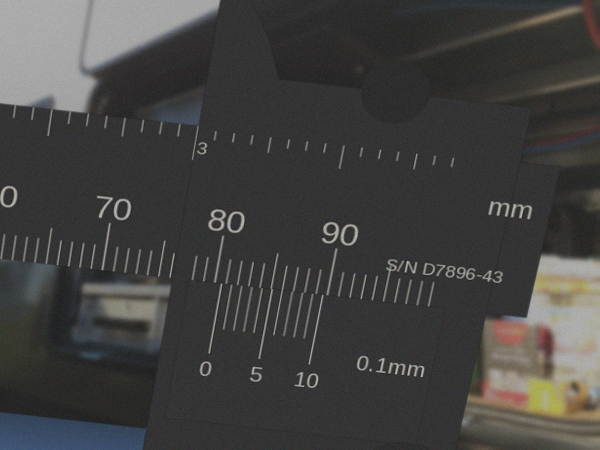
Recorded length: mm 80.6
